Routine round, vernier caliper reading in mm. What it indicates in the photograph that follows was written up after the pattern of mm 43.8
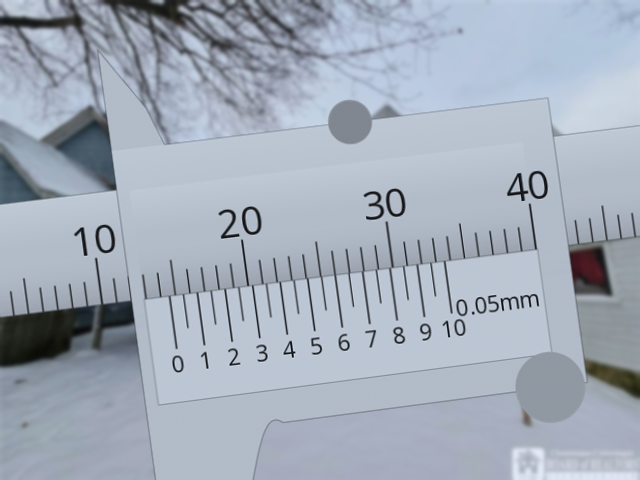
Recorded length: mm 14.6
